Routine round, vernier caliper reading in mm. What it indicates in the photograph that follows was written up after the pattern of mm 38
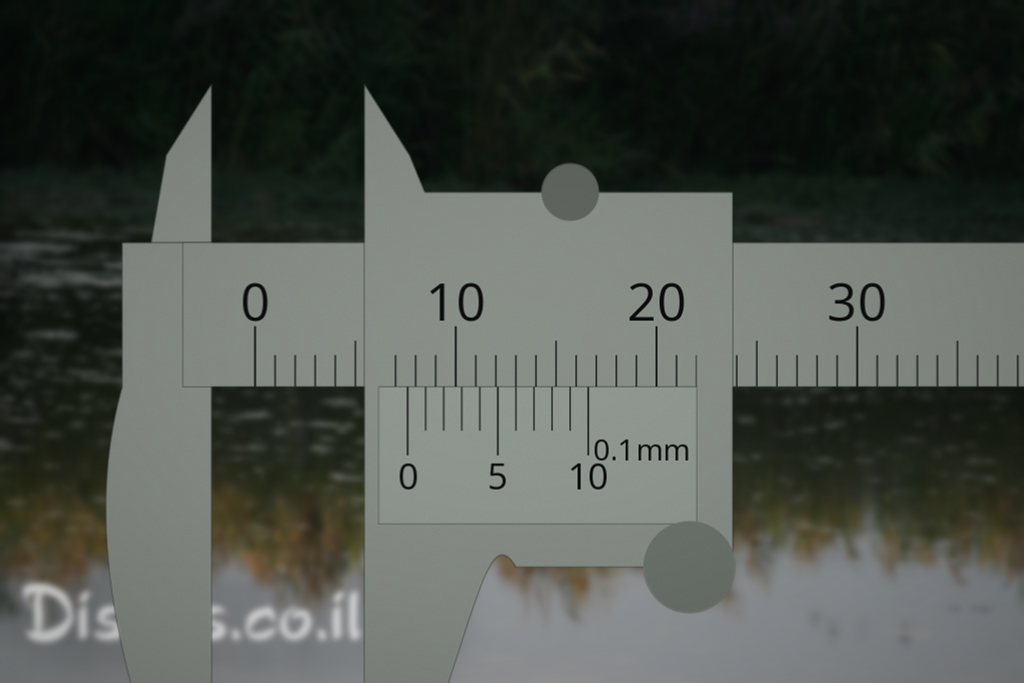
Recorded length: mm 7.6
